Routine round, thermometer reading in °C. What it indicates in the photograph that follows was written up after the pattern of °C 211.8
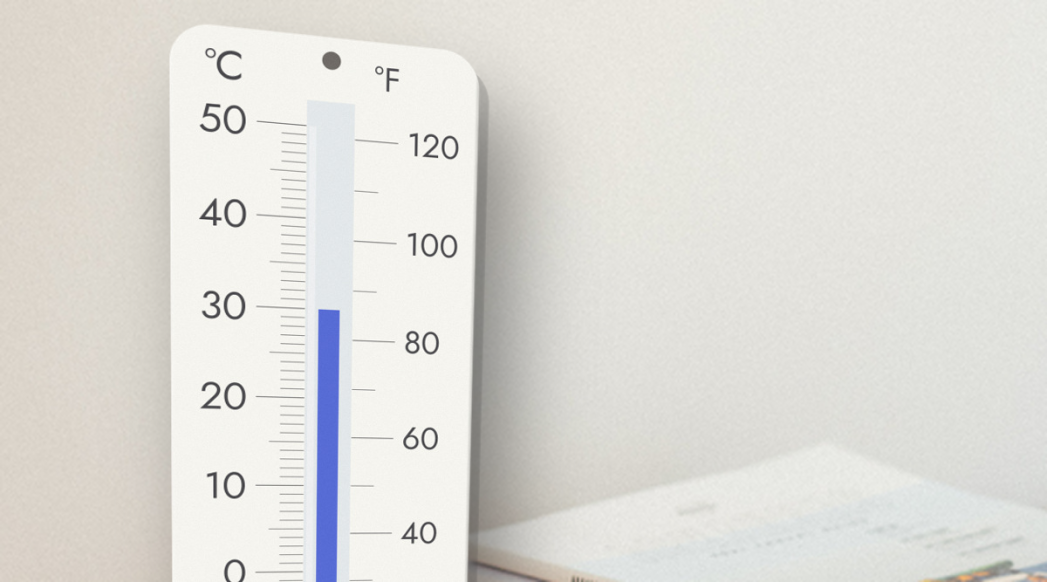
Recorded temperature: °C 30
